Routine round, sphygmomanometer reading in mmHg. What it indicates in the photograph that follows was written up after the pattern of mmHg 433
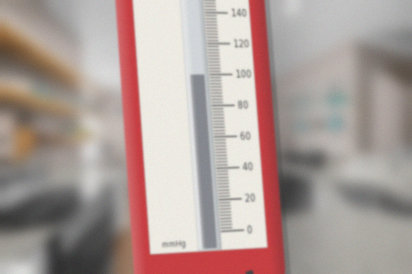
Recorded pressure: mmHg 100
